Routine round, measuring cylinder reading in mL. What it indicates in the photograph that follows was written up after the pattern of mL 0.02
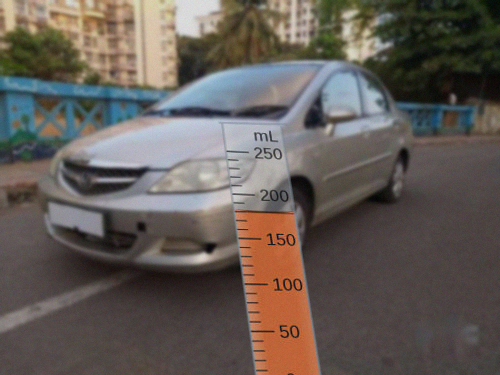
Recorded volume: mL 180
